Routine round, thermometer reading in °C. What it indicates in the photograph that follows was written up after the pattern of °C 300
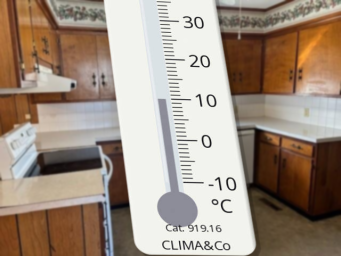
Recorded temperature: °C 10
